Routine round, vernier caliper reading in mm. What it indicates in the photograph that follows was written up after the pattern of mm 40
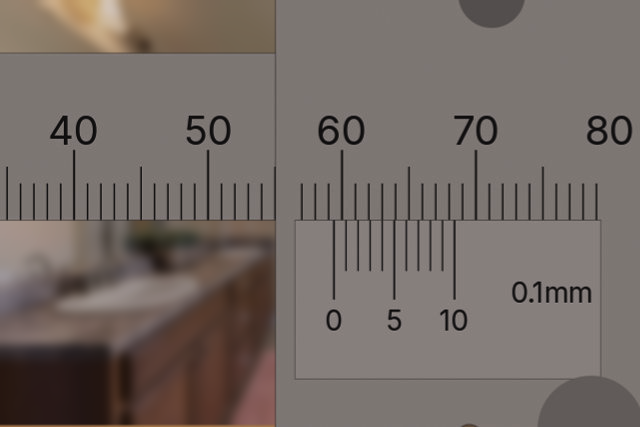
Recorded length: mm 59.4
